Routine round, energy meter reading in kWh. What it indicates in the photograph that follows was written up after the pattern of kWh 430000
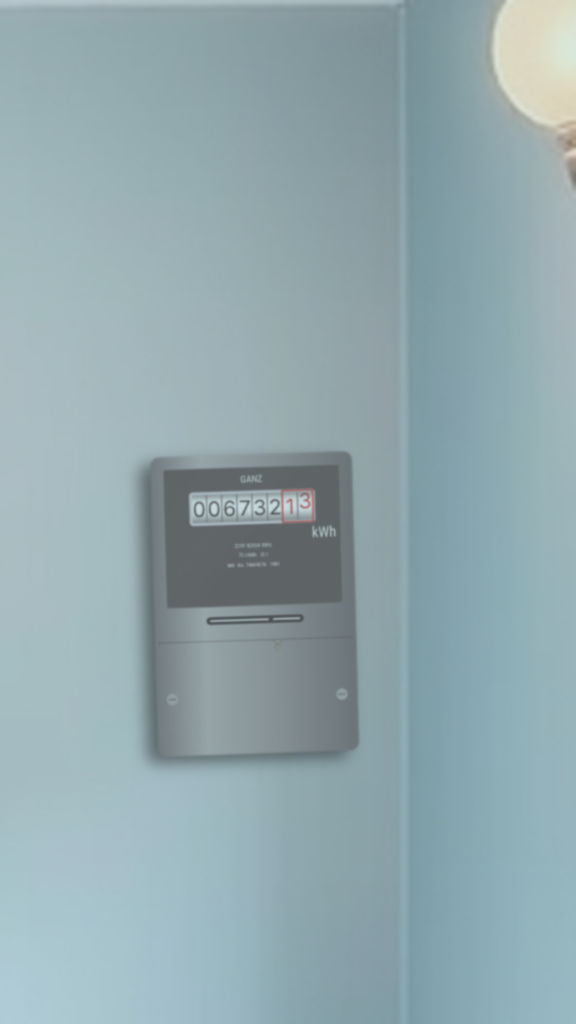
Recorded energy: kWh 6732.13
